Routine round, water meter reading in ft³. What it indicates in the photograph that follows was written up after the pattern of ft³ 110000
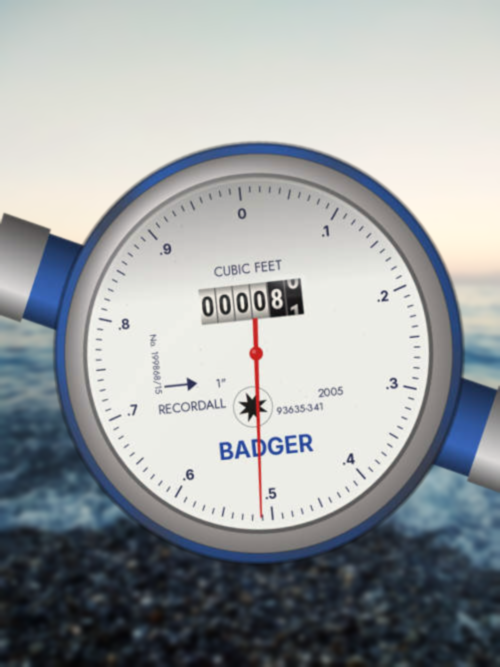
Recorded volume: ft³ 80.51
